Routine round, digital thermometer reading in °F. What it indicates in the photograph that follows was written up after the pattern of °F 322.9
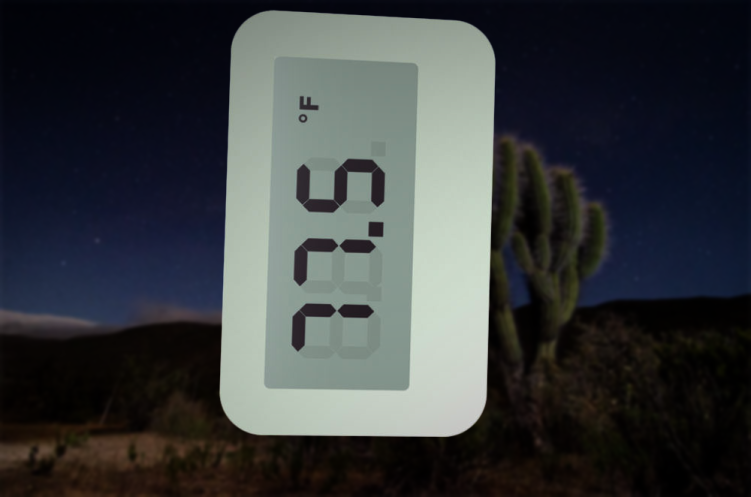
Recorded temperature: °F 77.5
